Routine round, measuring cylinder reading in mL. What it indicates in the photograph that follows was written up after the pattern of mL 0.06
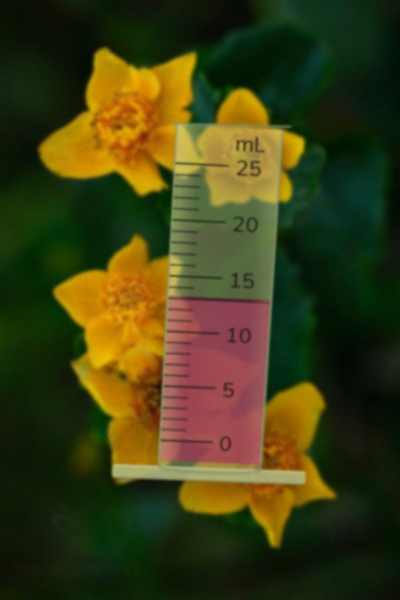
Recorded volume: mL 13
